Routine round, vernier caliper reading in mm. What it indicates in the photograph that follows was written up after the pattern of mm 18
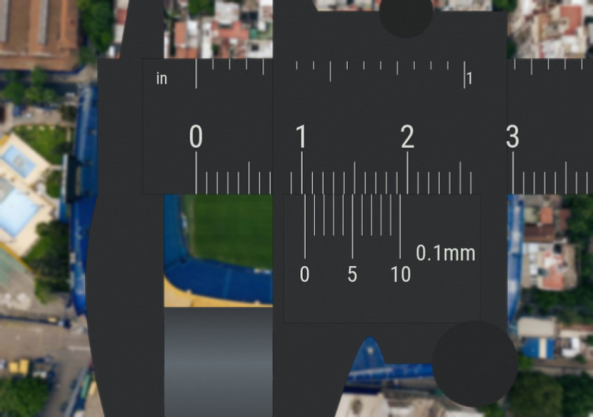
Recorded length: mm 10.3
